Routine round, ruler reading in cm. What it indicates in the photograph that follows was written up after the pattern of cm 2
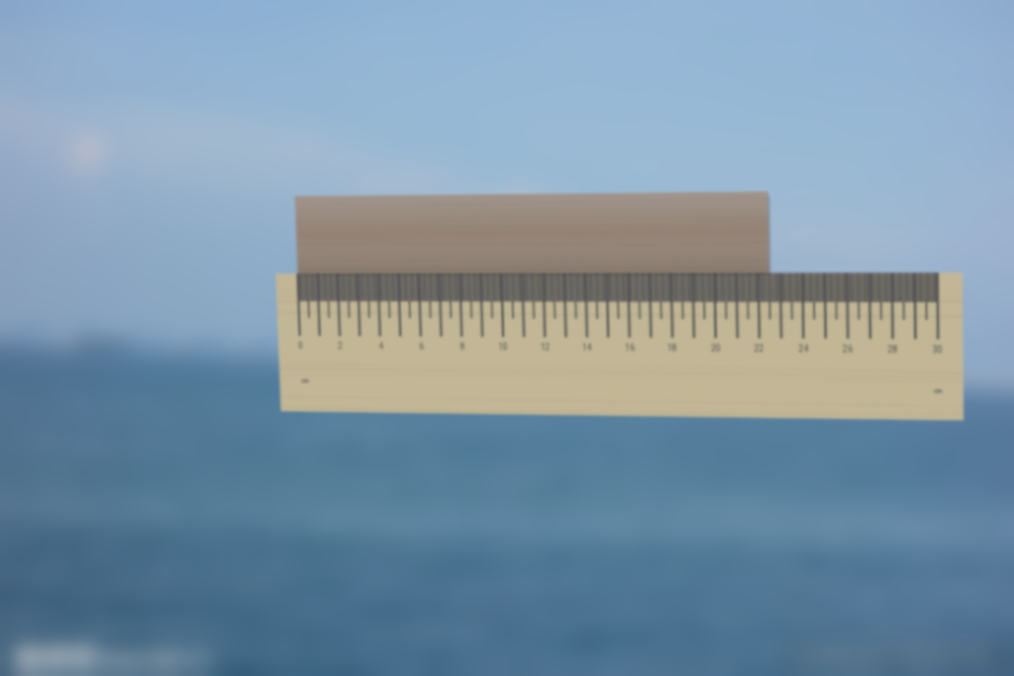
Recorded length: cm 22.5
